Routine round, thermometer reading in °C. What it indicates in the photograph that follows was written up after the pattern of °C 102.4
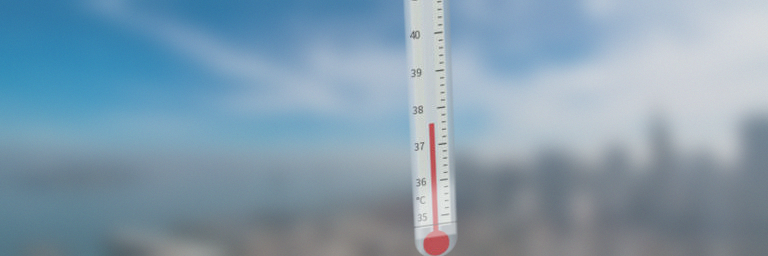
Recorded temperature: °C 37.6
